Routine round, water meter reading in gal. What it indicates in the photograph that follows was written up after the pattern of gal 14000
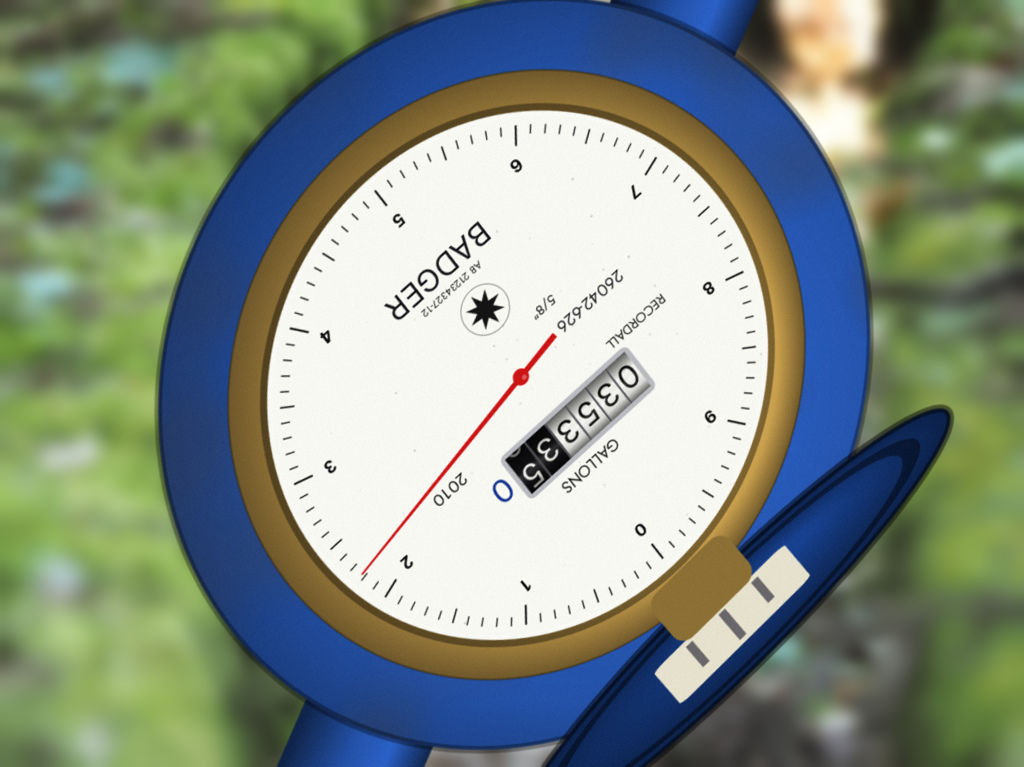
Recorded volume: gal 353352.2
